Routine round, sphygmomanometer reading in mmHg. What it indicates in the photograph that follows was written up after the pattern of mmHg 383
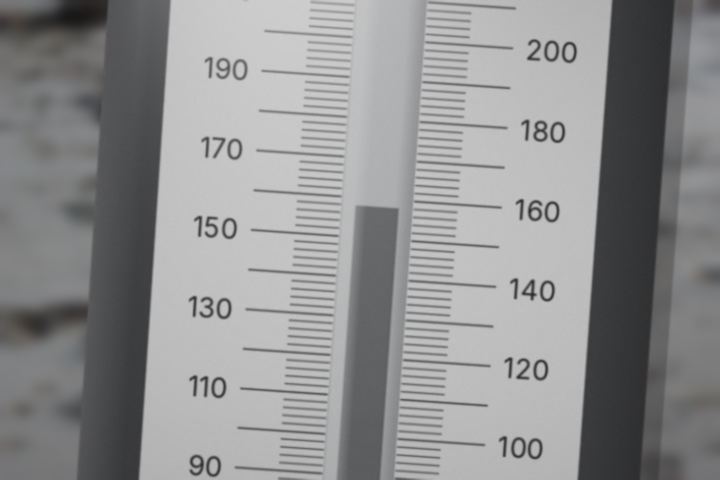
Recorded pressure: mmHg 158
